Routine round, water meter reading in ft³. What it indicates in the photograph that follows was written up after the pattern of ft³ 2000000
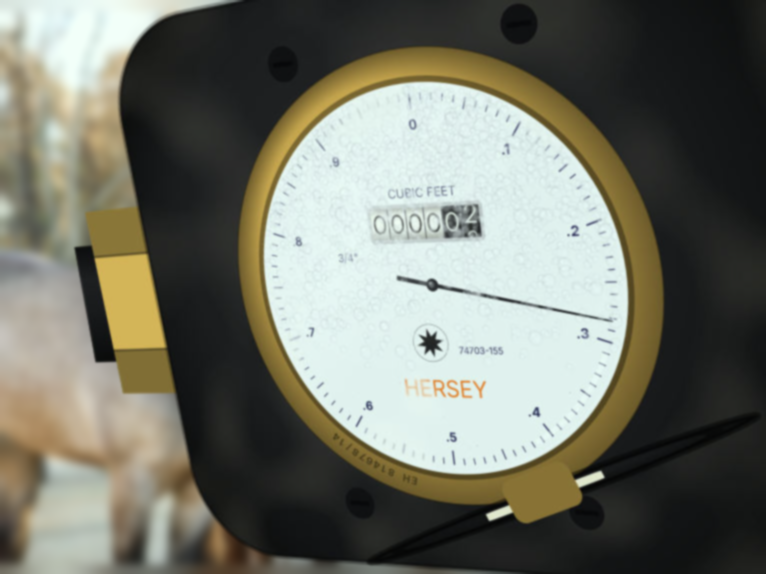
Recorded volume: ft³ 2.28
